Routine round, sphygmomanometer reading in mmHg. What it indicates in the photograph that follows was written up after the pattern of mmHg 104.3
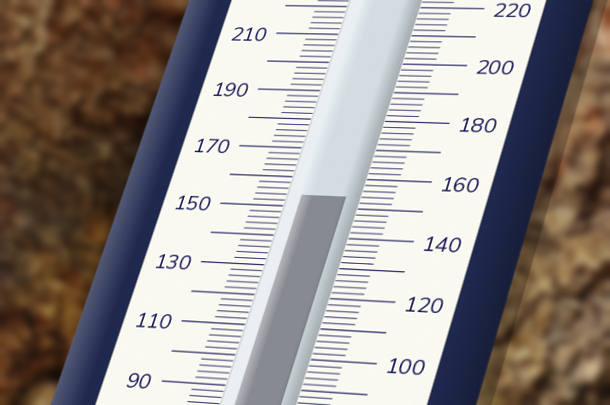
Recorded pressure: mmHg 154
